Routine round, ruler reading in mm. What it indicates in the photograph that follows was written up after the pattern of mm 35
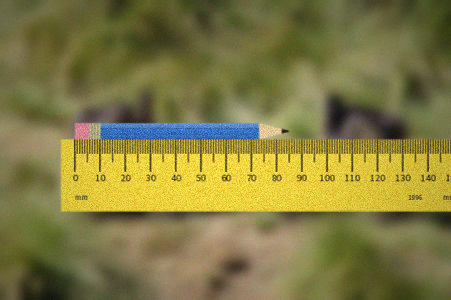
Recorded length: mm 85
